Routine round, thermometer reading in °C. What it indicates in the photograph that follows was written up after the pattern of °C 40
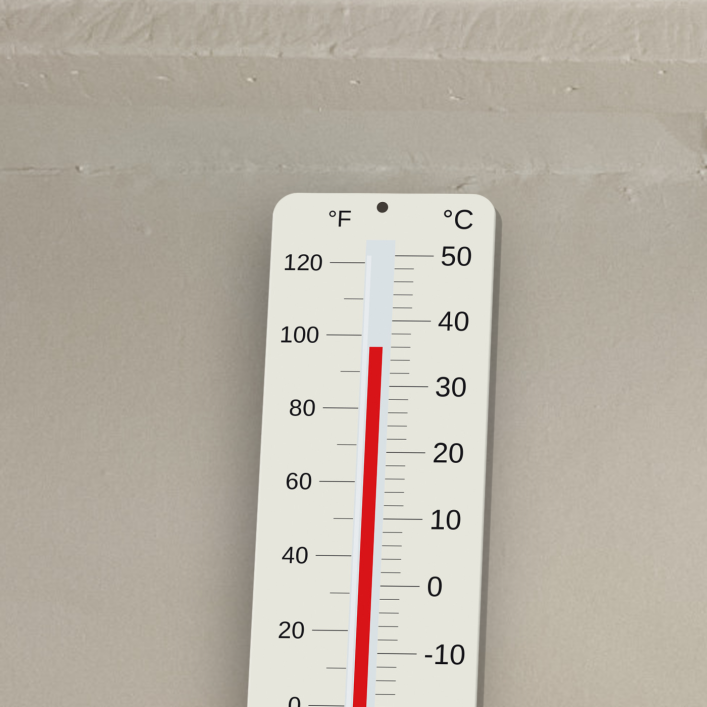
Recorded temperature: °C 36
